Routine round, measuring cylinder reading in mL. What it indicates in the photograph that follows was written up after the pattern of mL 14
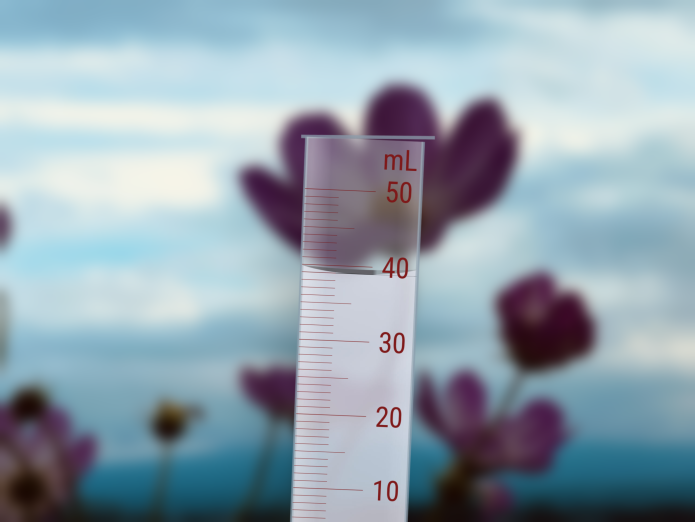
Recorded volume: mL 39
